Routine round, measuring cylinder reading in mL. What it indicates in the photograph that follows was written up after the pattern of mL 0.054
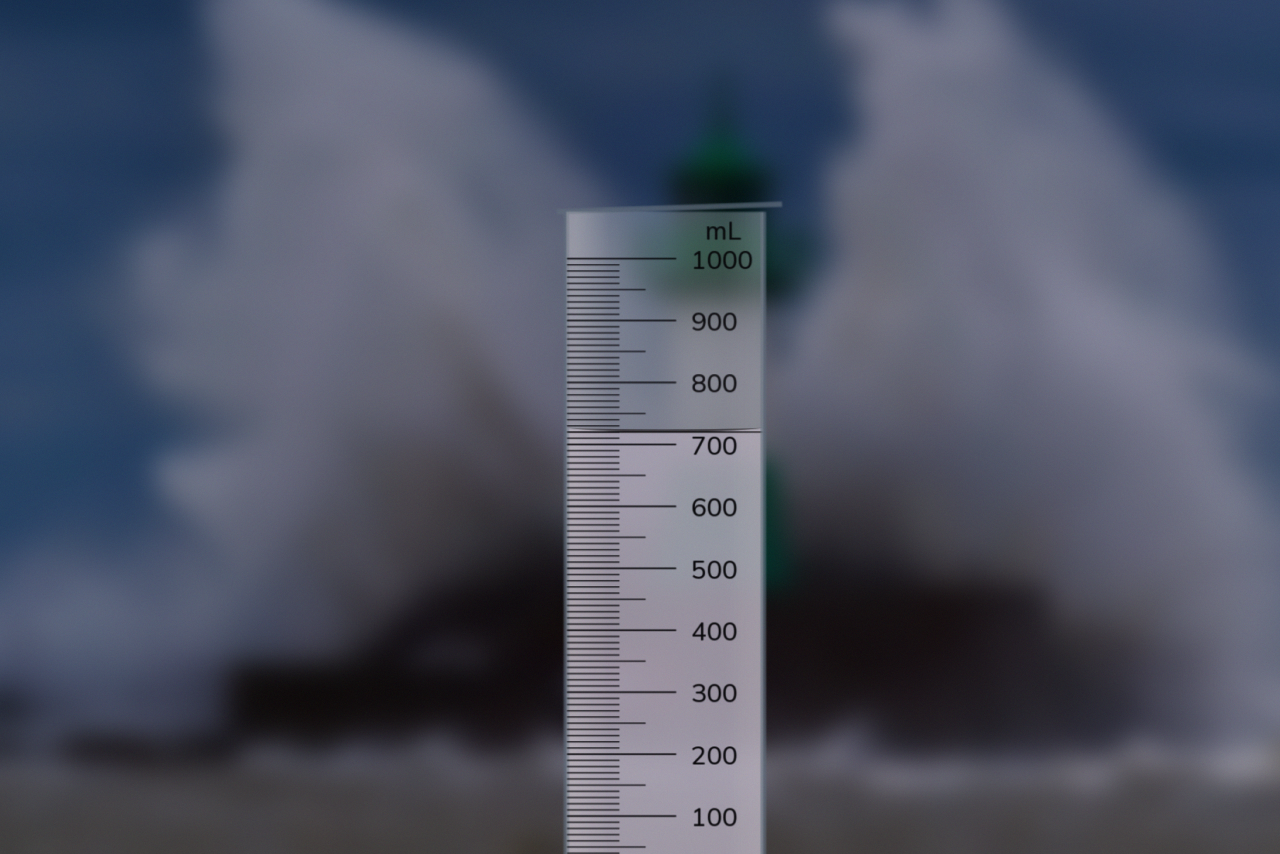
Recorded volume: mL 720
